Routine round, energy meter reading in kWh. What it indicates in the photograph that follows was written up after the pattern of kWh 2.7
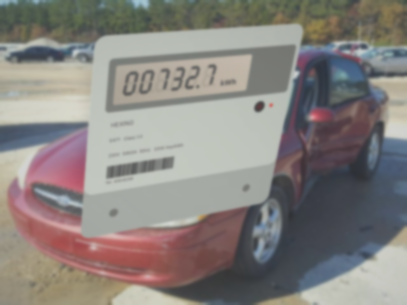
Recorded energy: kWh 732.7
